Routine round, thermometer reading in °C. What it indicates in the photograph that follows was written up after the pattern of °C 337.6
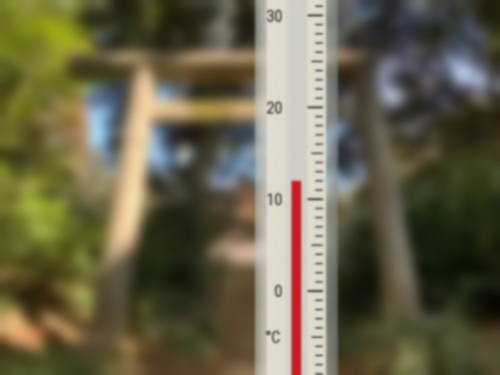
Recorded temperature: °C 12
